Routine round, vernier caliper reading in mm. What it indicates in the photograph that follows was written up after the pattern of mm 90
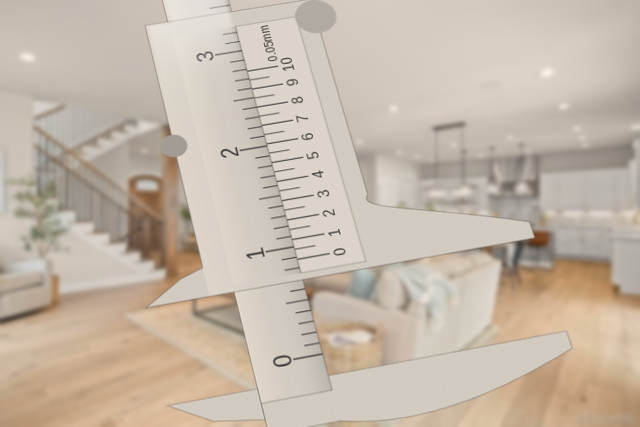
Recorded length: mm 8.8
